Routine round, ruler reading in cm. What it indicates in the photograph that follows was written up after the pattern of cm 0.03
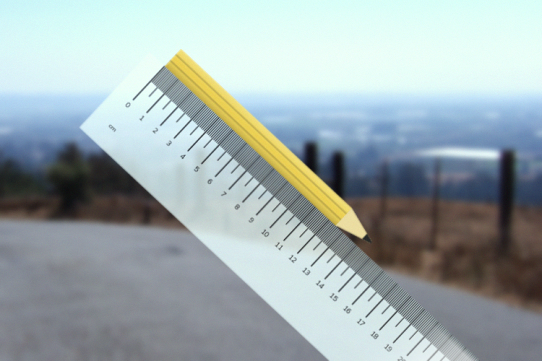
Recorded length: cm 14.5
